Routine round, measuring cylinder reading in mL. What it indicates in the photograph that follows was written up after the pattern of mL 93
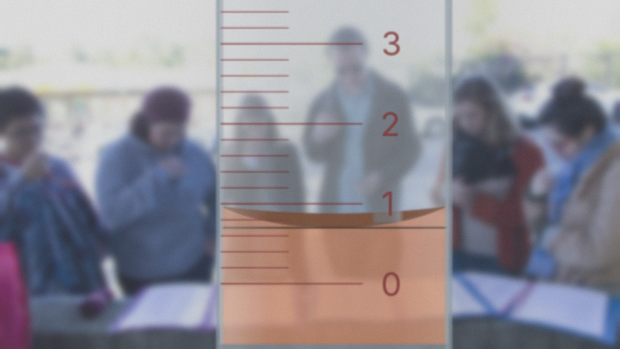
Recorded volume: mL 0.7
